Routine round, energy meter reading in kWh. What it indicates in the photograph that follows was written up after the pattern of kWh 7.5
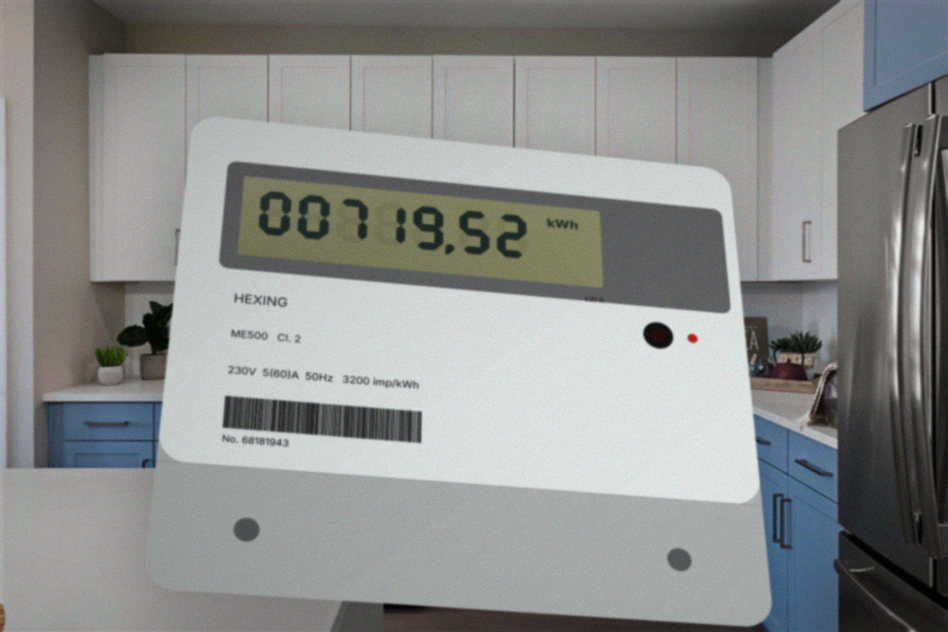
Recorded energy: kWh 719.52
